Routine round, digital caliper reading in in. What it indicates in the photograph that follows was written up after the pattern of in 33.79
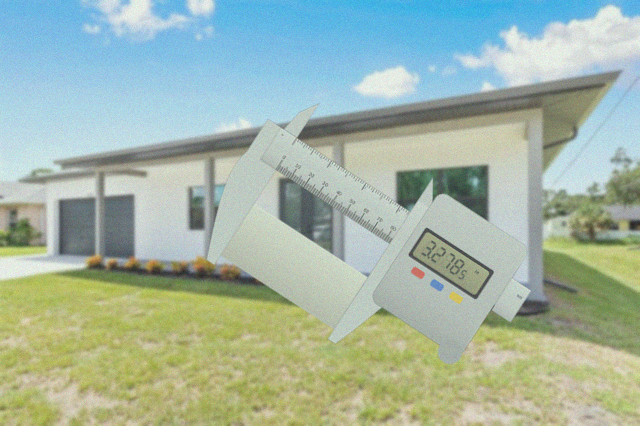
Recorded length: in 3.2785
